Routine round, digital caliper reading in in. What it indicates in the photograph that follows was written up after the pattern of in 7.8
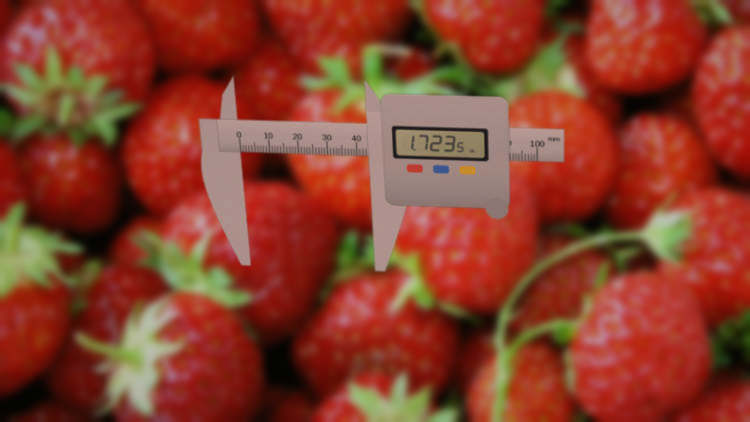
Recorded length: in 1.7235
